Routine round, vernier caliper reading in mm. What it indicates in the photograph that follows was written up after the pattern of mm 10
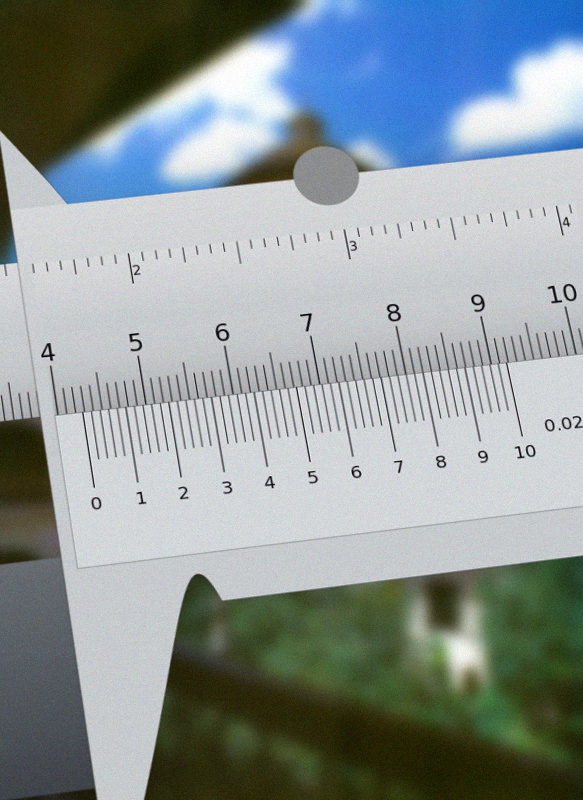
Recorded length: mm 42.8
